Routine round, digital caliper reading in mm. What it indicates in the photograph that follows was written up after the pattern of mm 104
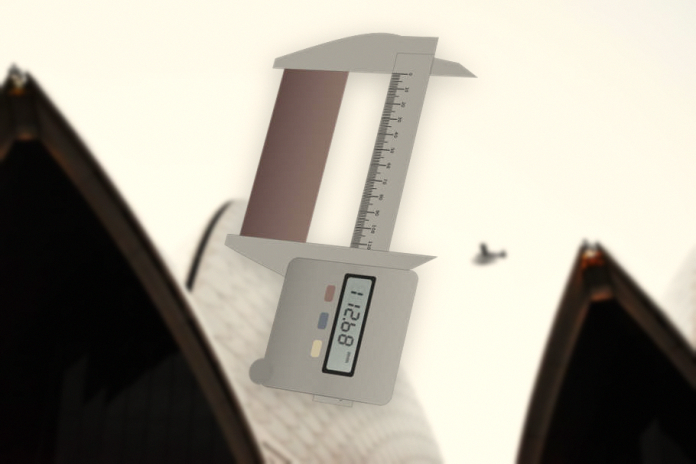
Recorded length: mm 112.68
